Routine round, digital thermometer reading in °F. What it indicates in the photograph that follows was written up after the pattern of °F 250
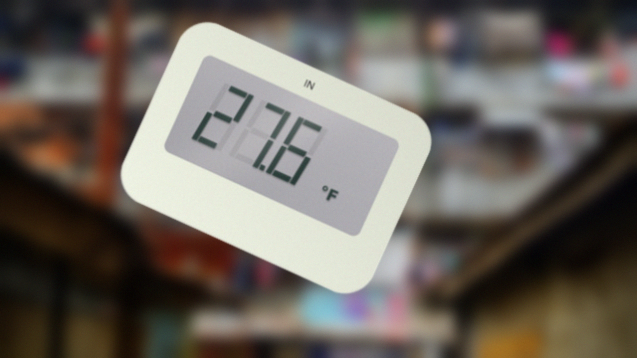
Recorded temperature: °F 27.6
